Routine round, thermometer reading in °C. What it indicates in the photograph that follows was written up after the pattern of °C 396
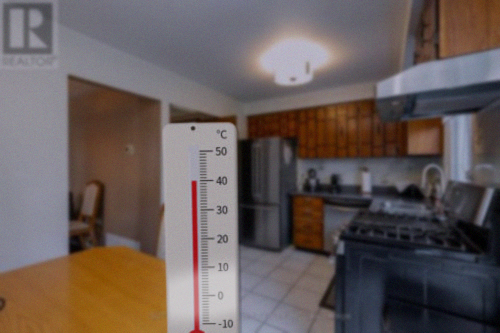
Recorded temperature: °C 40
